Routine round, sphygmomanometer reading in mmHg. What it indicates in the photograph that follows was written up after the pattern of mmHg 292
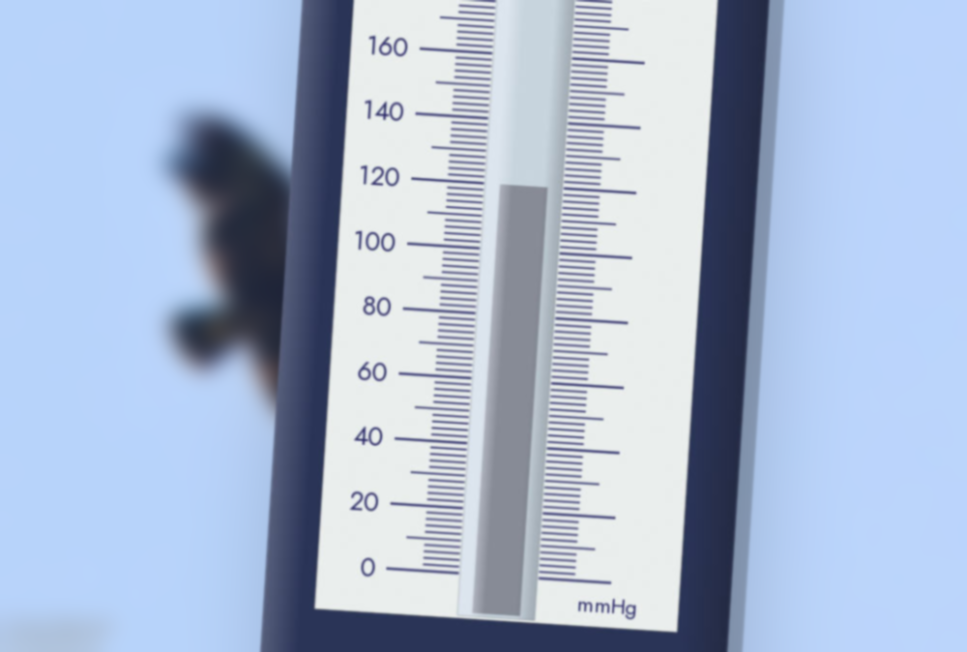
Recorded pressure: mmHg 120
